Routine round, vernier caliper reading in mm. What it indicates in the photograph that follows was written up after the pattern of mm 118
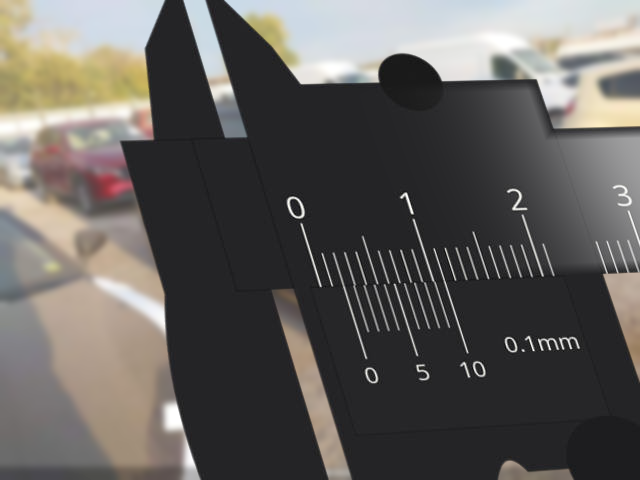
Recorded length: mm 2.0
